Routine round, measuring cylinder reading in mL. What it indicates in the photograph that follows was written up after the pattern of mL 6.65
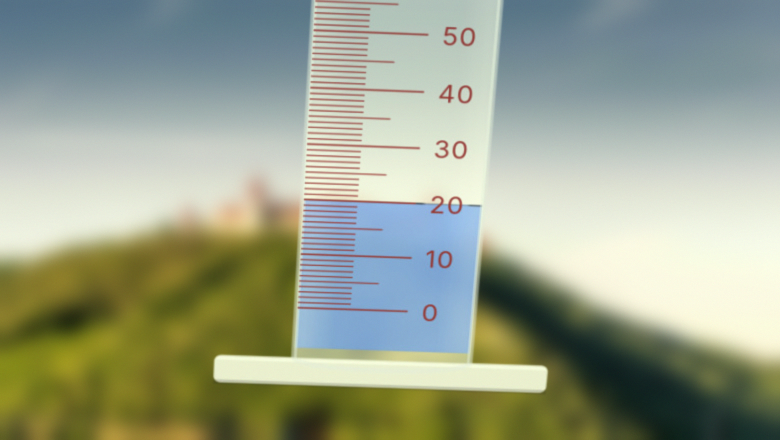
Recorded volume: mL 20
